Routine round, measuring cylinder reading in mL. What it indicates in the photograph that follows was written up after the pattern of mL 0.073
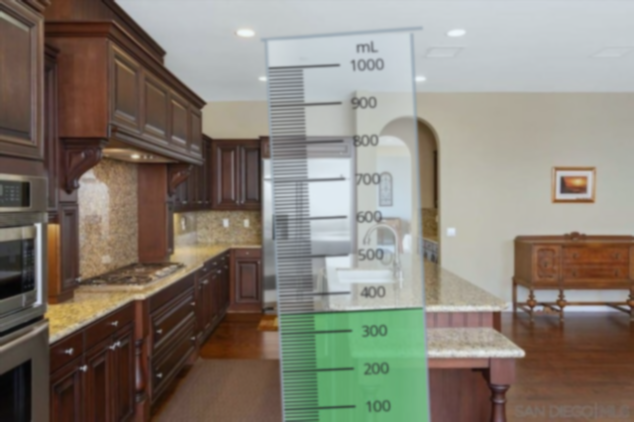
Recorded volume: mL 350
